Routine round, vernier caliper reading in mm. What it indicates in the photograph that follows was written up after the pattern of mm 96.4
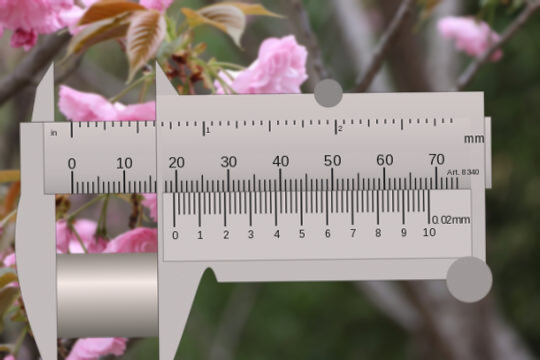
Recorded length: mm 19.5
